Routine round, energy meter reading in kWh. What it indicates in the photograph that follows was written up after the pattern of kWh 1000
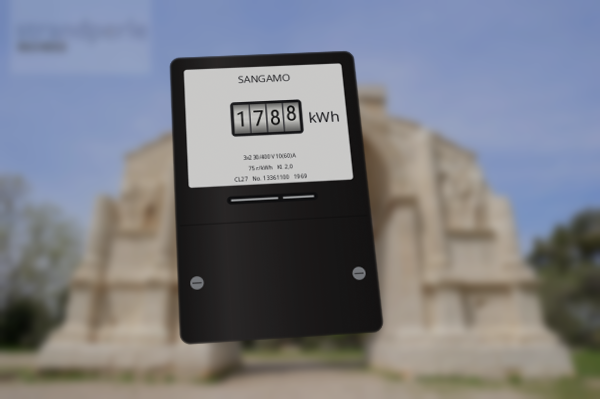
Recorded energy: kWh 1788
